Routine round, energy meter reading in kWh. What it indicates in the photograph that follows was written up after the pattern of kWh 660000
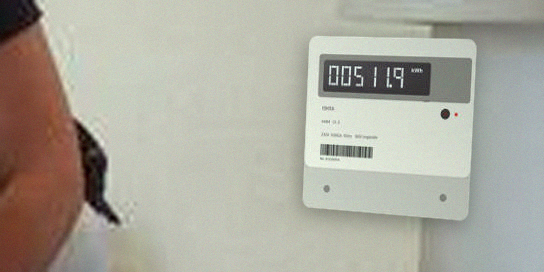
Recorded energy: kWh 511.9
